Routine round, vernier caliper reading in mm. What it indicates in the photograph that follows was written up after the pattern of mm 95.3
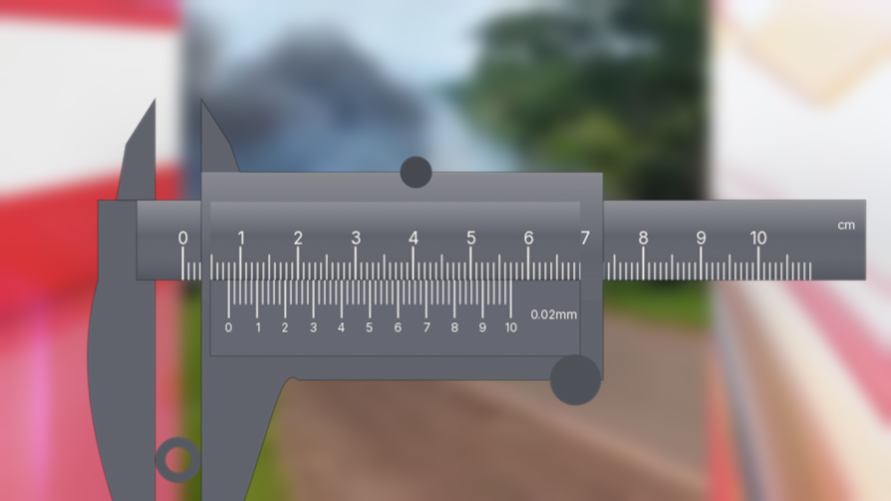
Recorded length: mm 8.0
